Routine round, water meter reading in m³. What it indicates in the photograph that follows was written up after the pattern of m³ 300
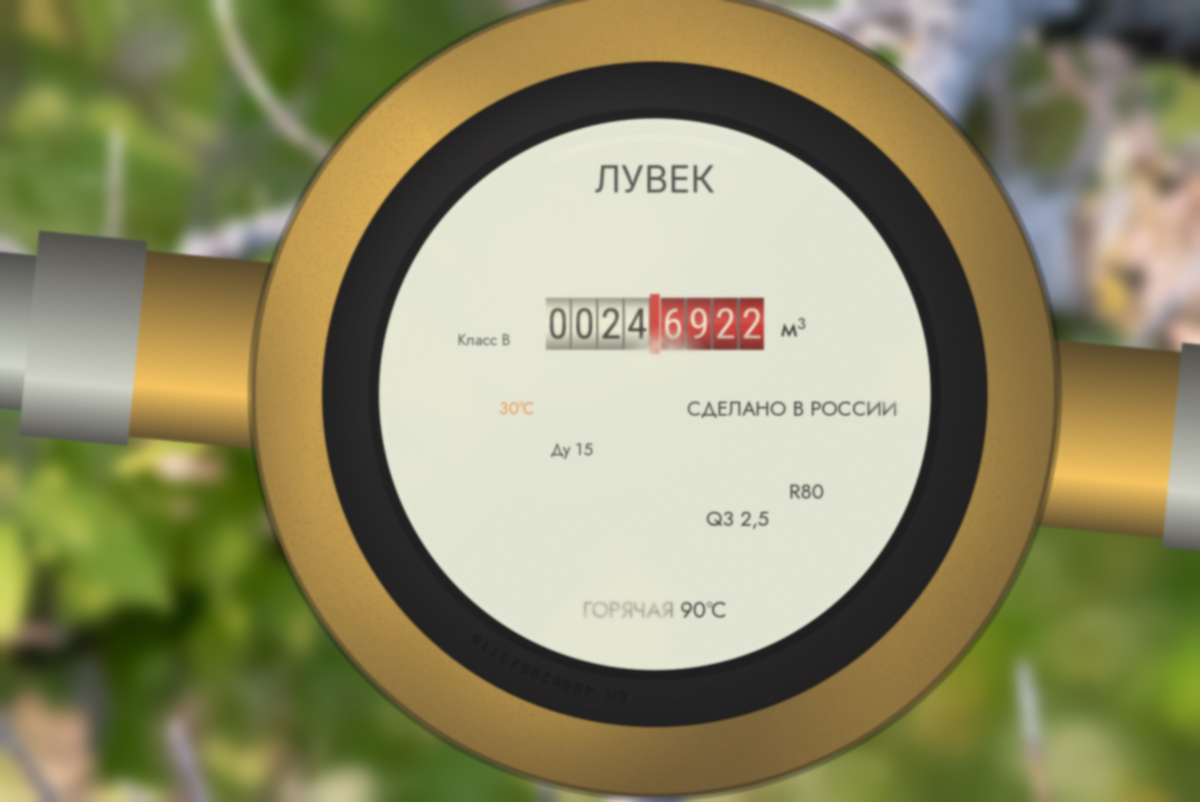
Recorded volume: m³ 24.6922
